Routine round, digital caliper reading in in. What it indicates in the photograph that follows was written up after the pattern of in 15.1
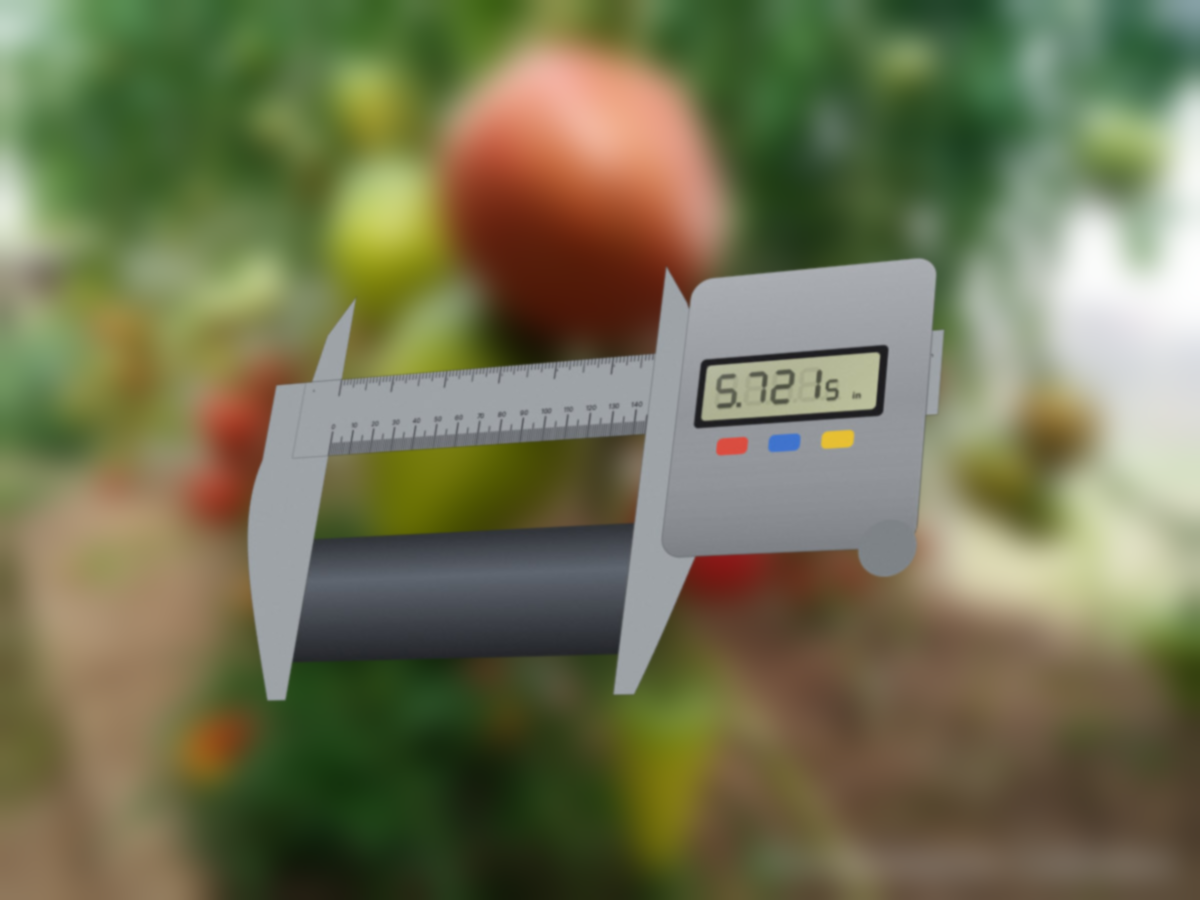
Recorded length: in 5.7215
